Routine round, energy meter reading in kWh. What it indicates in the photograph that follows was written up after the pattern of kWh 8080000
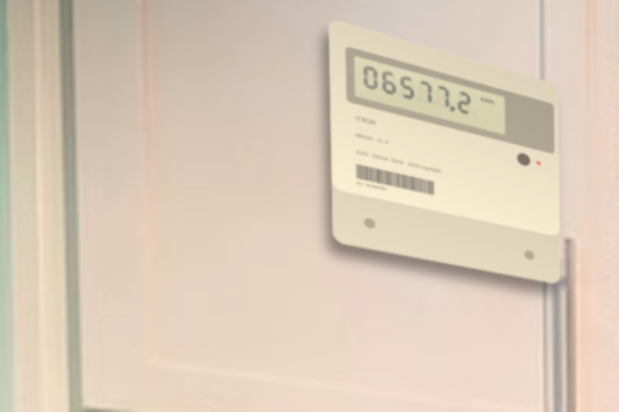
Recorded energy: kWh 6577.2
